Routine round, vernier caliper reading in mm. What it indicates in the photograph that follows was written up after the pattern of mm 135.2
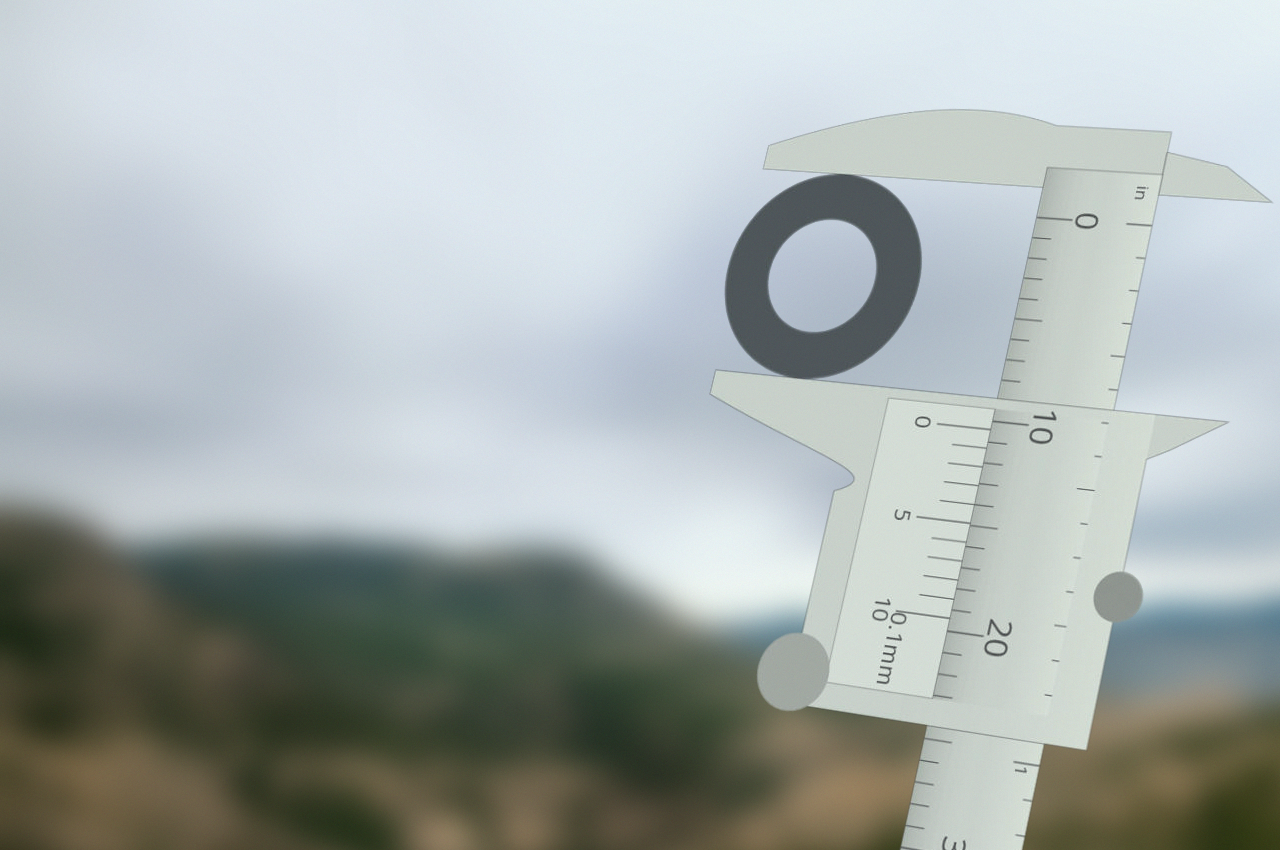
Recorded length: mm 10.4
